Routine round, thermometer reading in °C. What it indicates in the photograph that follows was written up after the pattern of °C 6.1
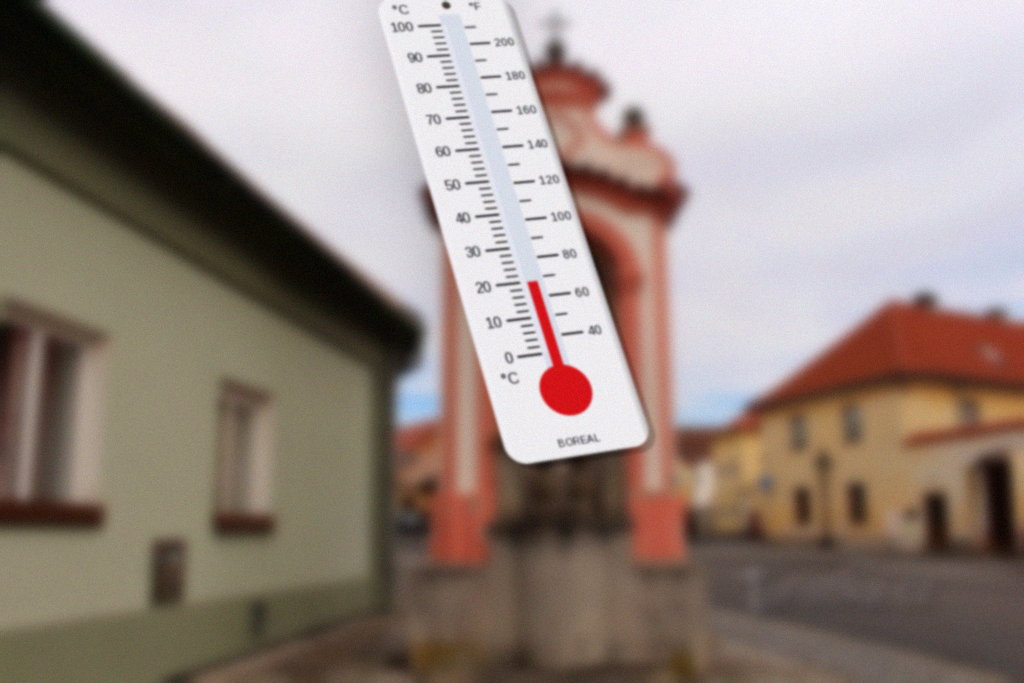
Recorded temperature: °C 20
